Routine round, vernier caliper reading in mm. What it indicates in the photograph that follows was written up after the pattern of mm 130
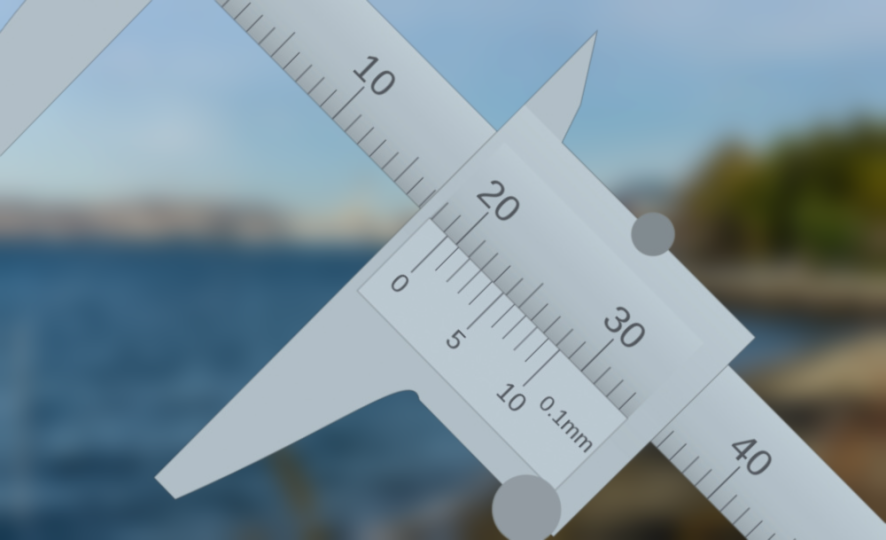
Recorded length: mm 19.3
